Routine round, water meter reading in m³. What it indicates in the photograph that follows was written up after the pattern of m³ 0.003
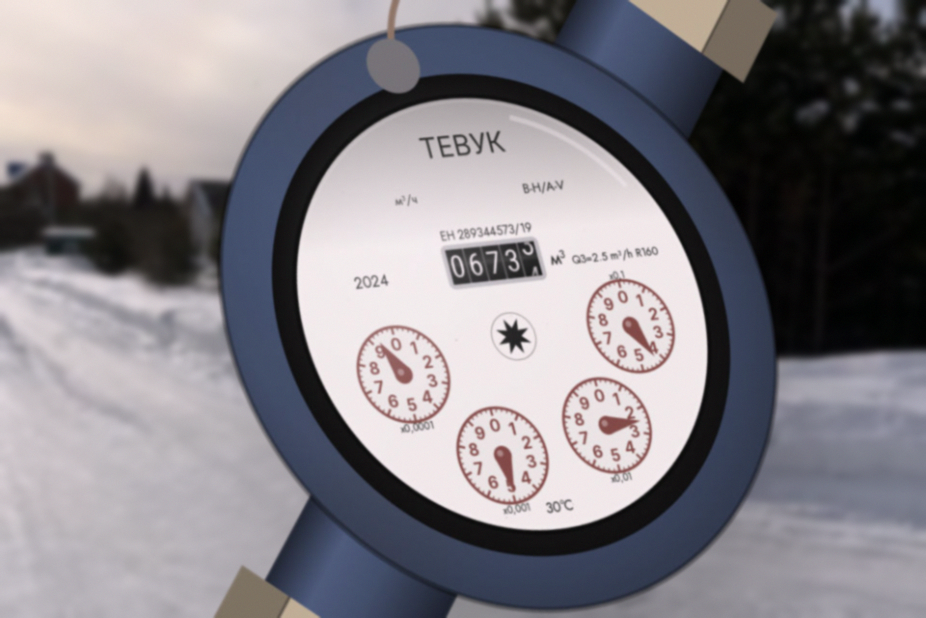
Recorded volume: m³ 6733.4249
